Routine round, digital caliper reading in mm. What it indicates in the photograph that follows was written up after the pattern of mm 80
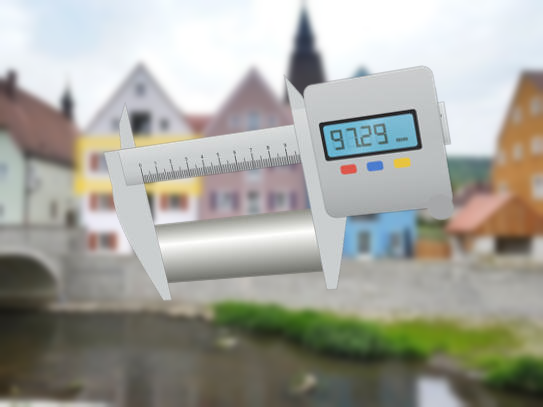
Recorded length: mm 97.29
